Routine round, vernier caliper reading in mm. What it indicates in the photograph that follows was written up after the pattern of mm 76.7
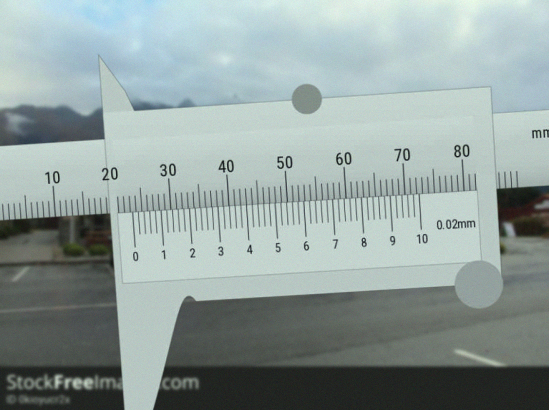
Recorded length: mm 23.4
